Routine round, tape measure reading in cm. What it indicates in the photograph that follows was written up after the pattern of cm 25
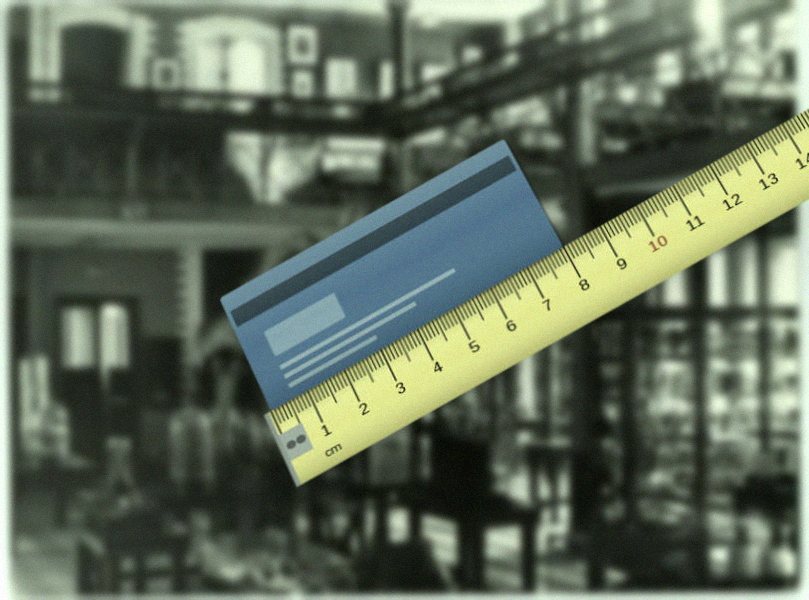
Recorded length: cm 8
